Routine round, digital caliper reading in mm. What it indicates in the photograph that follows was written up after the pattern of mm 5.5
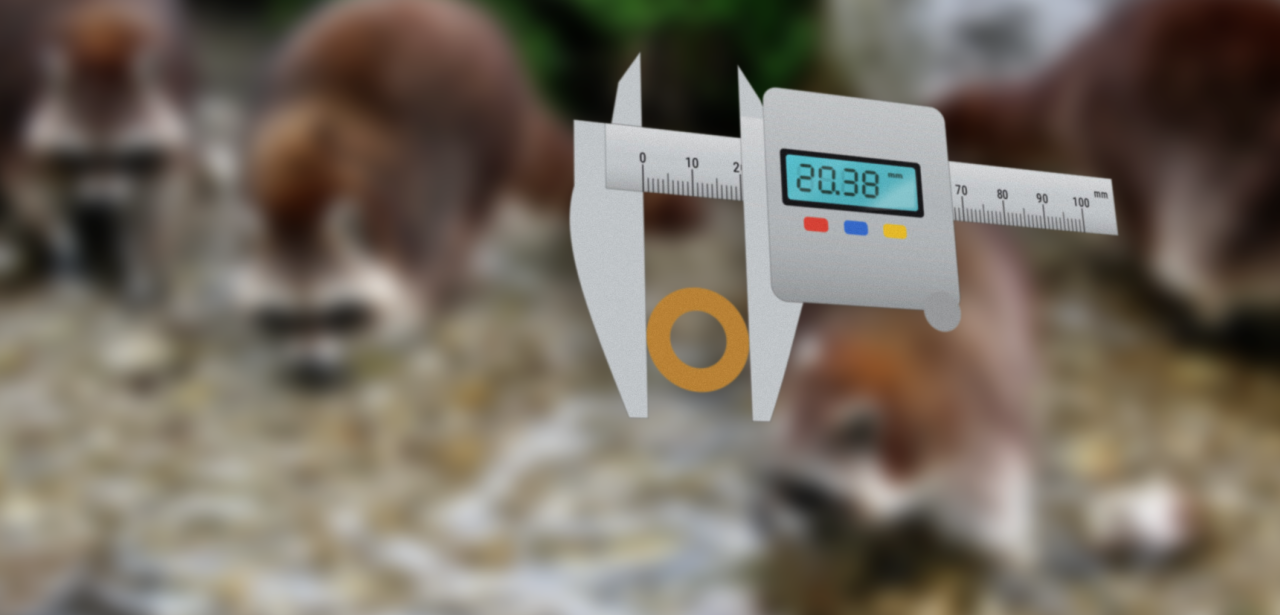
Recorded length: mm 20.38
